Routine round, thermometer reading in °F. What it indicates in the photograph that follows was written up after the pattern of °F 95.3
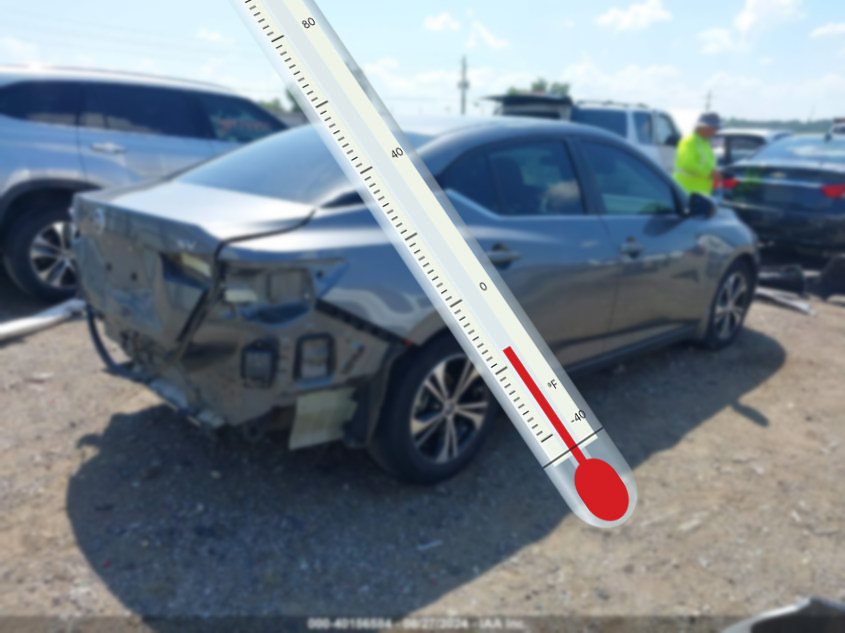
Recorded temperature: °F -16
